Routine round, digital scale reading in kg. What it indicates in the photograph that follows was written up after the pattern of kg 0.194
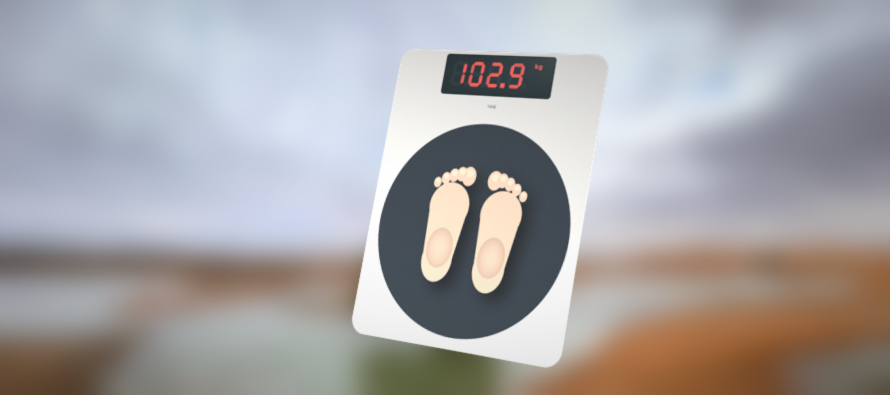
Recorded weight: kg 102.9
